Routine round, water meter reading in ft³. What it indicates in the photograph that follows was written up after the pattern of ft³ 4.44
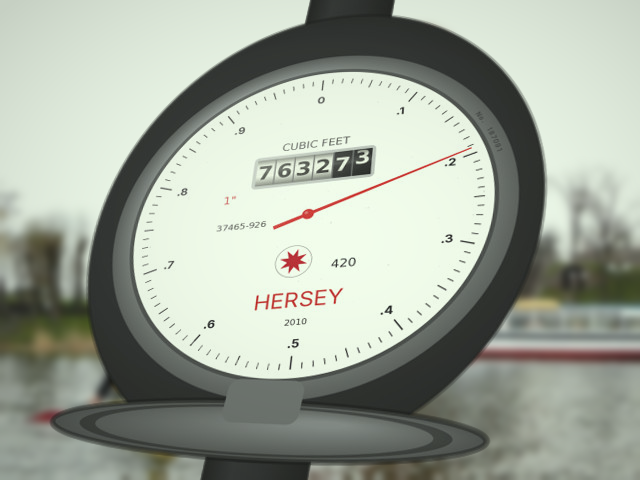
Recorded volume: ft³ 763273.19
